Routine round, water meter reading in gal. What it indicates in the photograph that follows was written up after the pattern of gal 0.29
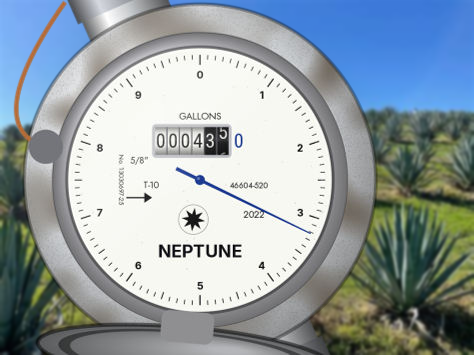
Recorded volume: gal 4353.2
